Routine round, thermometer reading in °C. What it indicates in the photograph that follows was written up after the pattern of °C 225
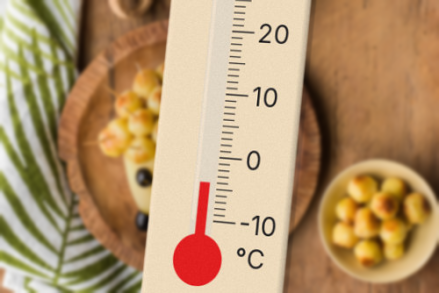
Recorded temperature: °C -4
